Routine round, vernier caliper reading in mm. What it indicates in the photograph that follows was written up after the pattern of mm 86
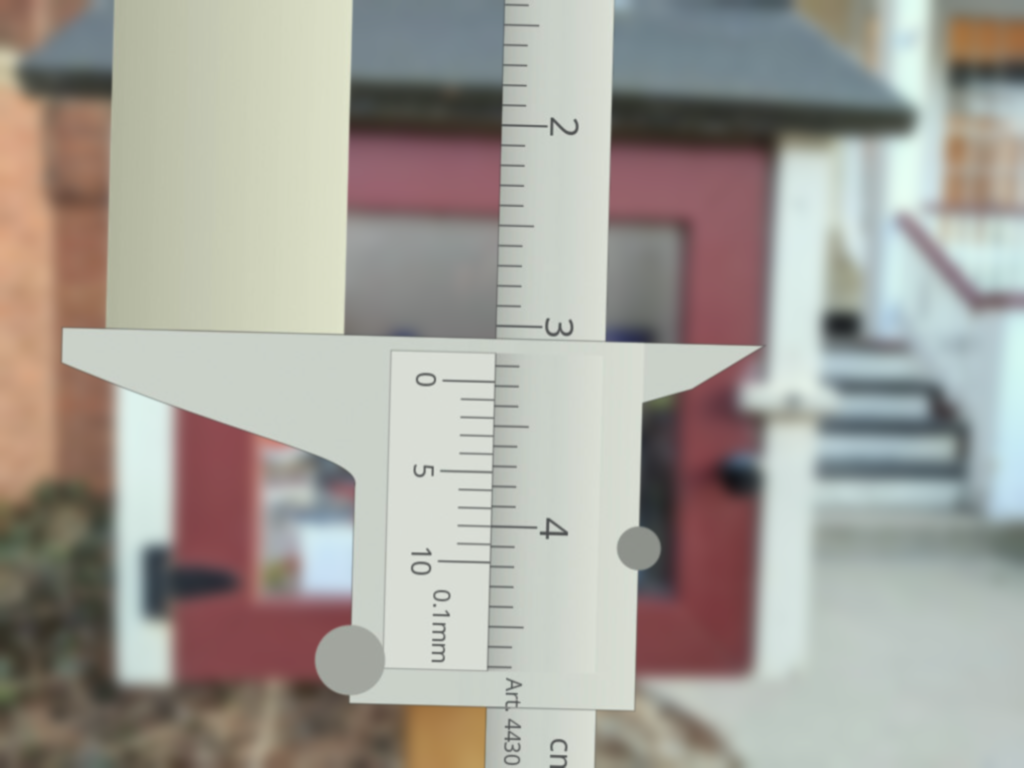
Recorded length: mm 32.8
